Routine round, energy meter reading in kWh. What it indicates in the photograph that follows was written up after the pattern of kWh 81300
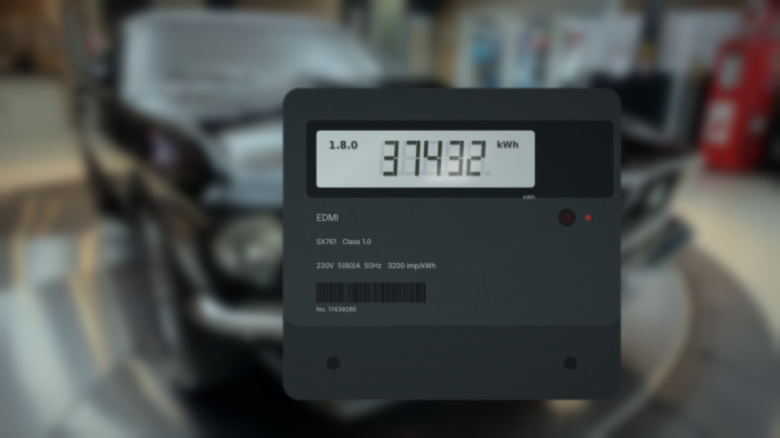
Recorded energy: kWh 37432
